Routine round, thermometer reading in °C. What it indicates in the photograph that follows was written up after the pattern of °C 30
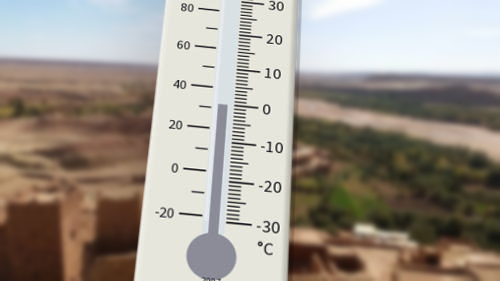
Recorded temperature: °C 0
